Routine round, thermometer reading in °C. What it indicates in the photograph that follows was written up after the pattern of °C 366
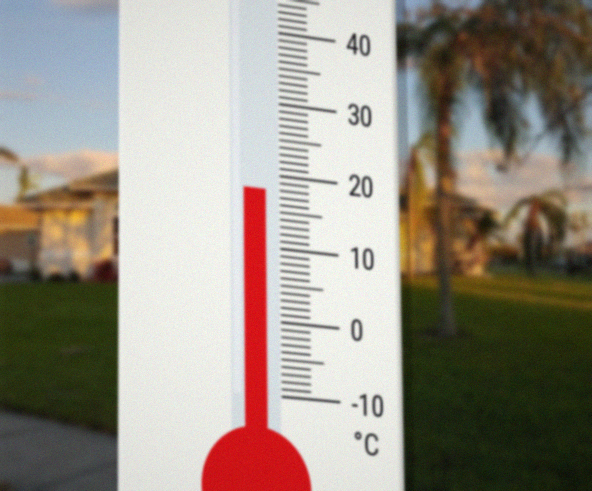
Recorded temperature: °C 18
